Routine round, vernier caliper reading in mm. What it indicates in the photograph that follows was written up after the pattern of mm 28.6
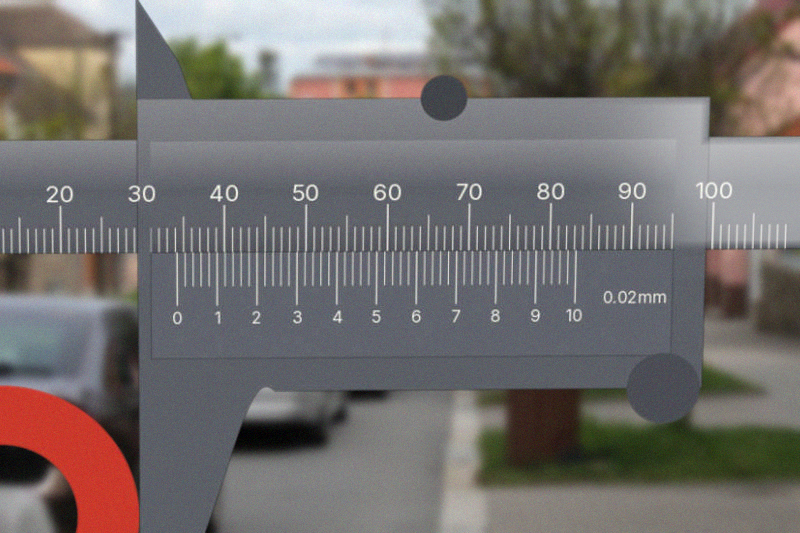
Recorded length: mm 34.2
